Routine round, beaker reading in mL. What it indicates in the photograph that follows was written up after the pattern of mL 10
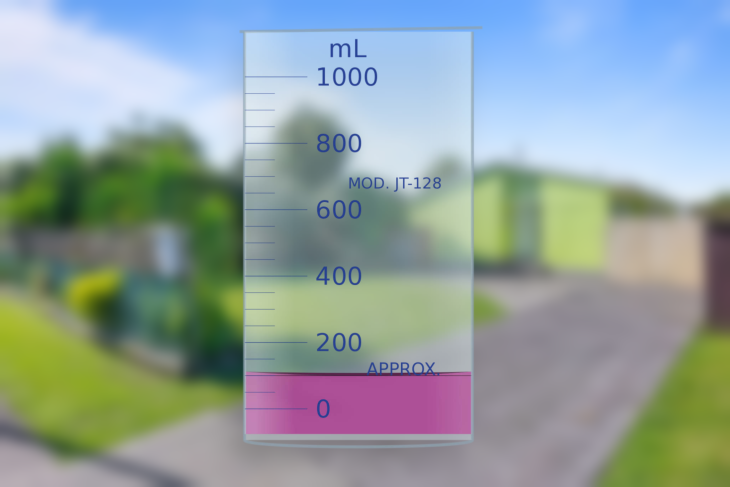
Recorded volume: mL 100
